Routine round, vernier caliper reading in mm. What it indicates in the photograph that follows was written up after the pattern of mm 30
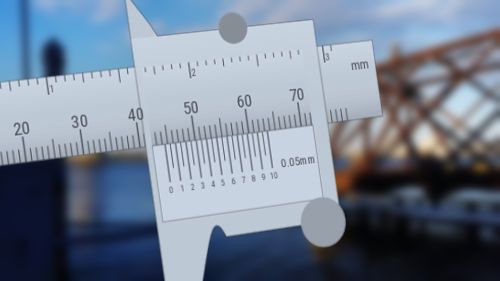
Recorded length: mm 44.5
